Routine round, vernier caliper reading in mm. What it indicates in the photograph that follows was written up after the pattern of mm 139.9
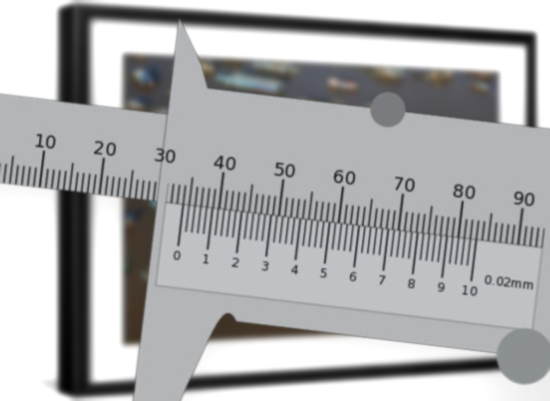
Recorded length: mm 34.0
